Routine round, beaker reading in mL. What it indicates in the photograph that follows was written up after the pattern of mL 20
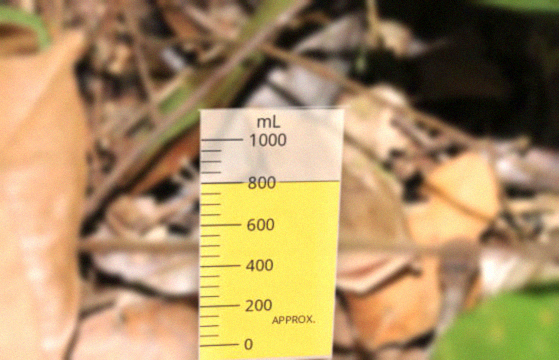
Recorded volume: mL 800
